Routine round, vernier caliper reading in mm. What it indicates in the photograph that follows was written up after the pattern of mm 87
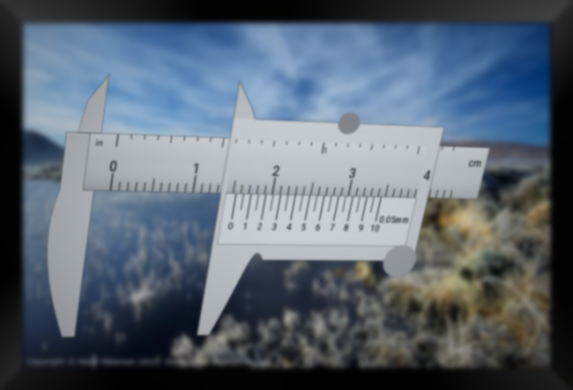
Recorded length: mm 15.4
